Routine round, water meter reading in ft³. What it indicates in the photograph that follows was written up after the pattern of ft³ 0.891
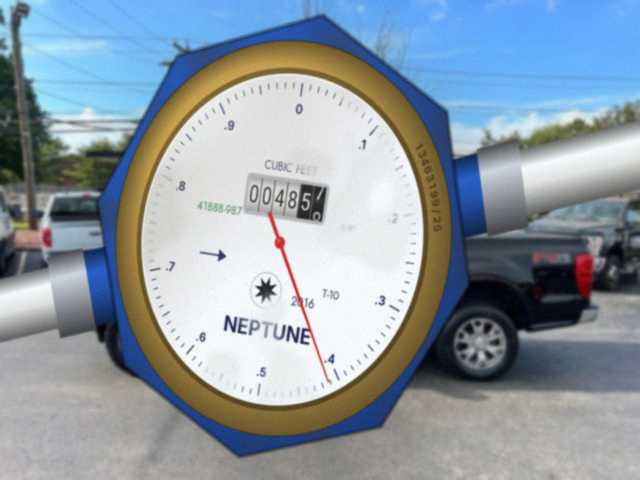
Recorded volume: ft³ 4857.41
